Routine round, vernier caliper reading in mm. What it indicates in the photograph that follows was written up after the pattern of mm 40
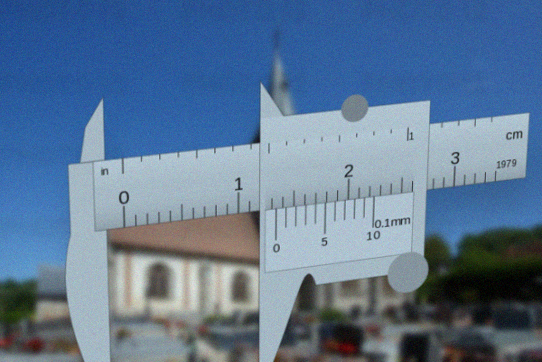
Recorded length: mm 13.4
